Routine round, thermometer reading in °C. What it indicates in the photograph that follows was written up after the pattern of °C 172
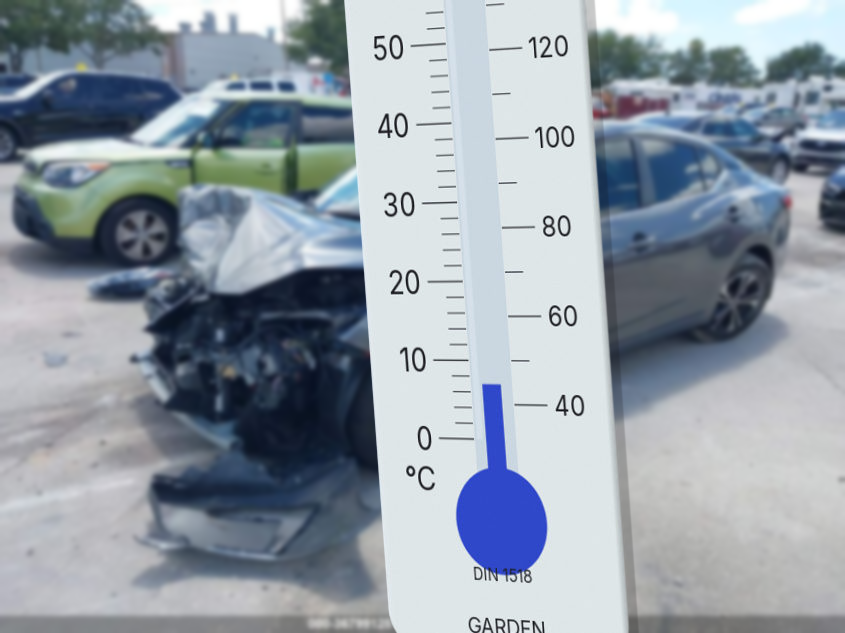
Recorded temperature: °C 7
